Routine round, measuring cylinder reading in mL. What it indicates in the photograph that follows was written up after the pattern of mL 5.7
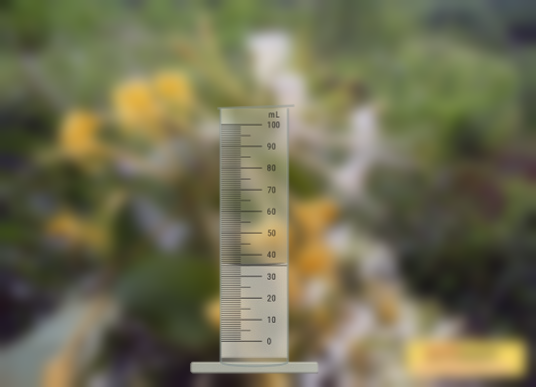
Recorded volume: mL 35
